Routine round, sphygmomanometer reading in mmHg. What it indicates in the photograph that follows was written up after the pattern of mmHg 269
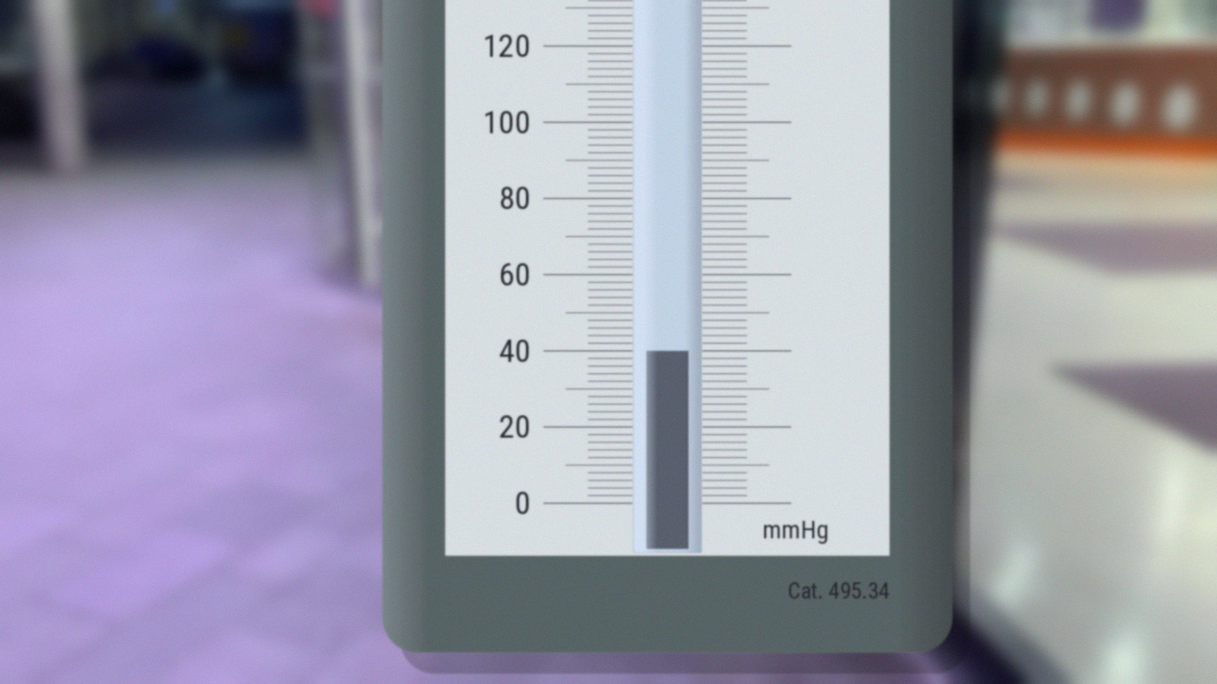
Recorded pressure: mmHg 40
